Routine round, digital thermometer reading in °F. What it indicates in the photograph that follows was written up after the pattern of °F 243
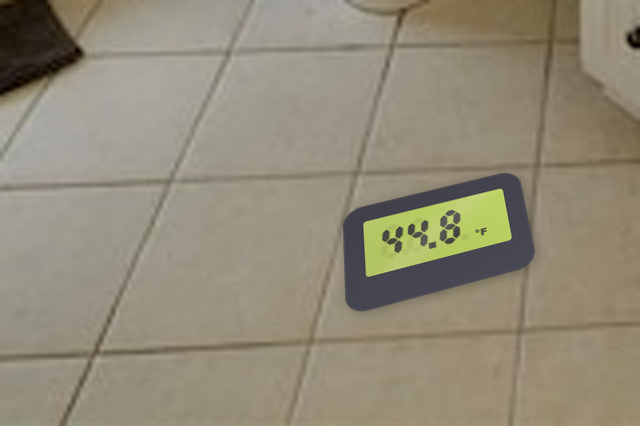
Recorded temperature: °F 44.8
